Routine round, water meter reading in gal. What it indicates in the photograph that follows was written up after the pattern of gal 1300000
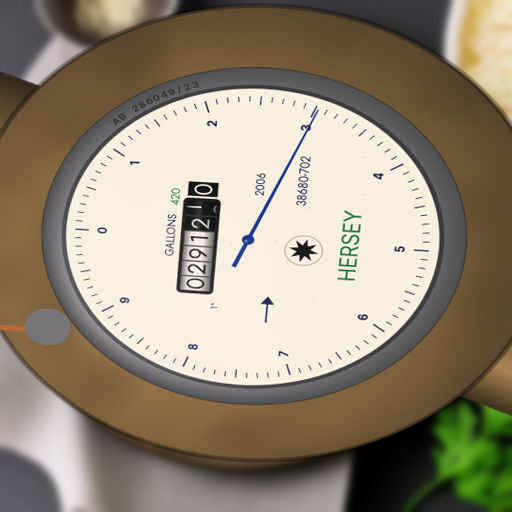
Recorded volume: gal 291213.0
